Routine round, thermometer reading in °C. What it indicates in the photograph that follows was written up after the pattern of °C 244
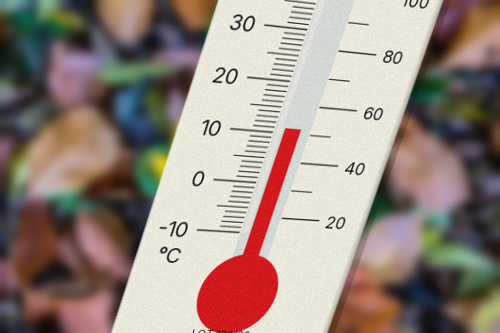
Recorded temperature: °C 11
